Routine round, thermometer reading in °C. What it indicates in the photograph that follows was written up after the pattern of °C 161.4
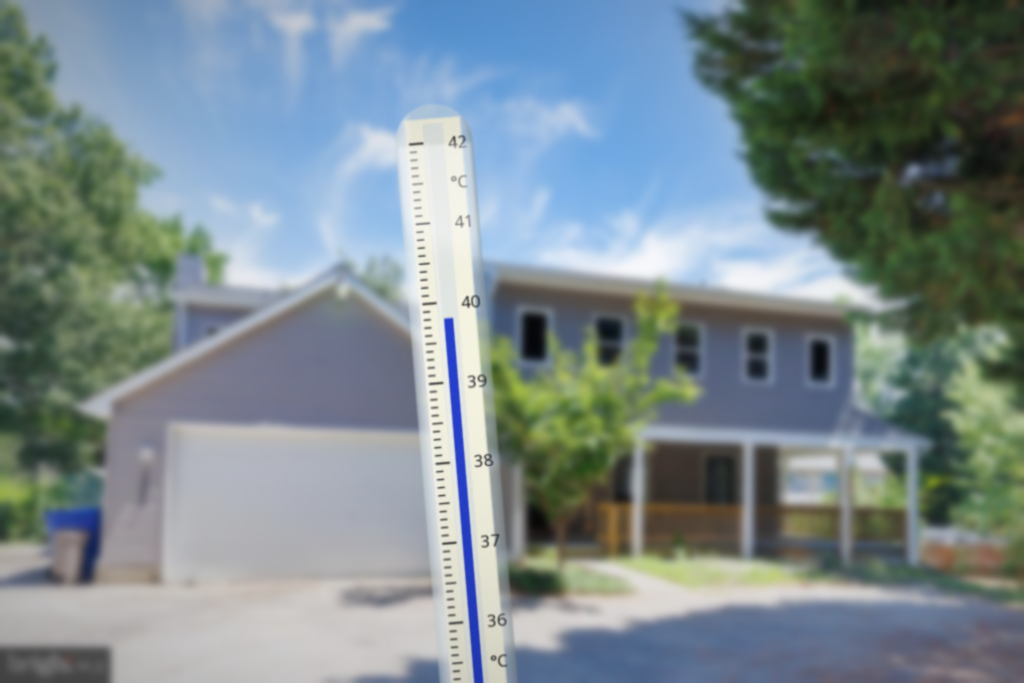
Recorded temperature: °C 39.8
